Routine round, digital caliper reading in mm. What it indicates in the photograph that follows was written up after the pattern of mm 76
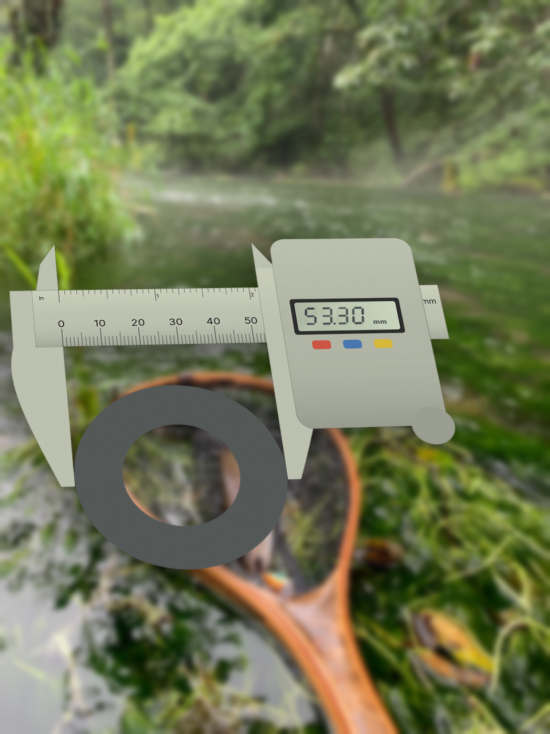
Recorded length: mm 53.30
